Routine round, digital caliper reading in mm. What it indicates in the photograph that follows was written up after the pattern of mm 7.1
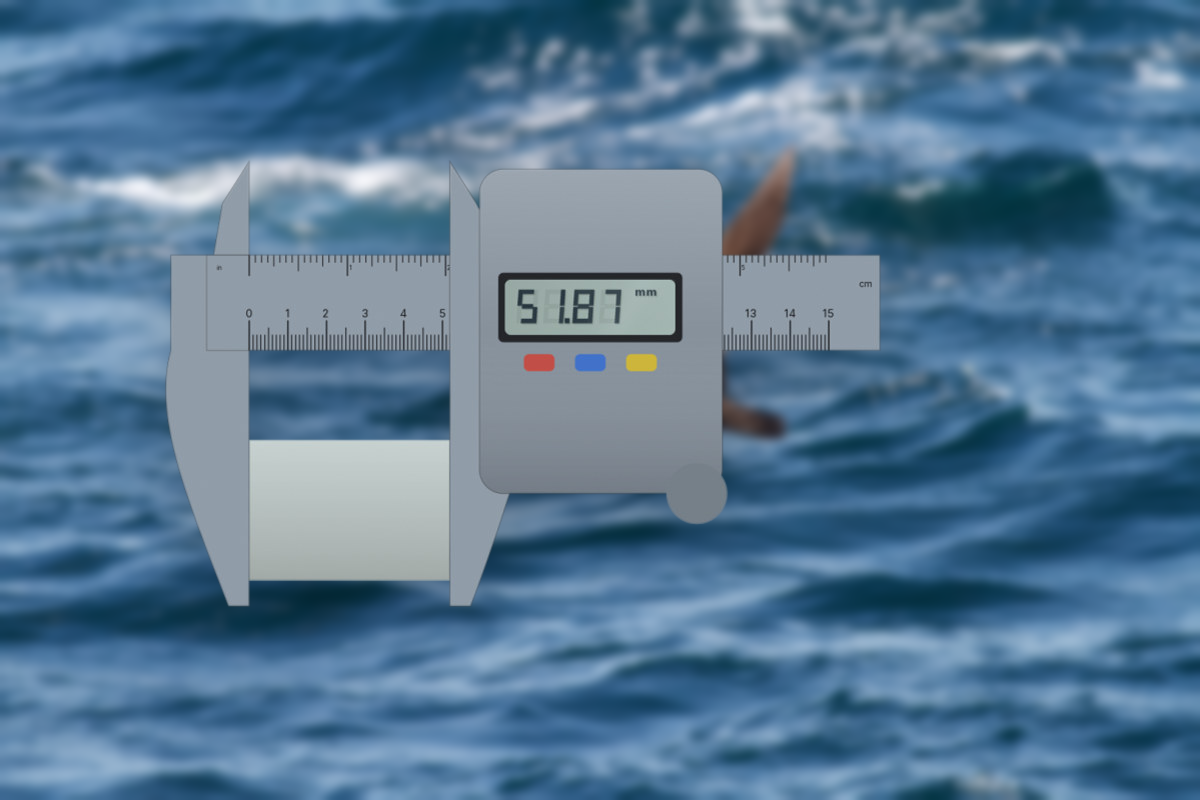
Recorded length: mm 51.87
